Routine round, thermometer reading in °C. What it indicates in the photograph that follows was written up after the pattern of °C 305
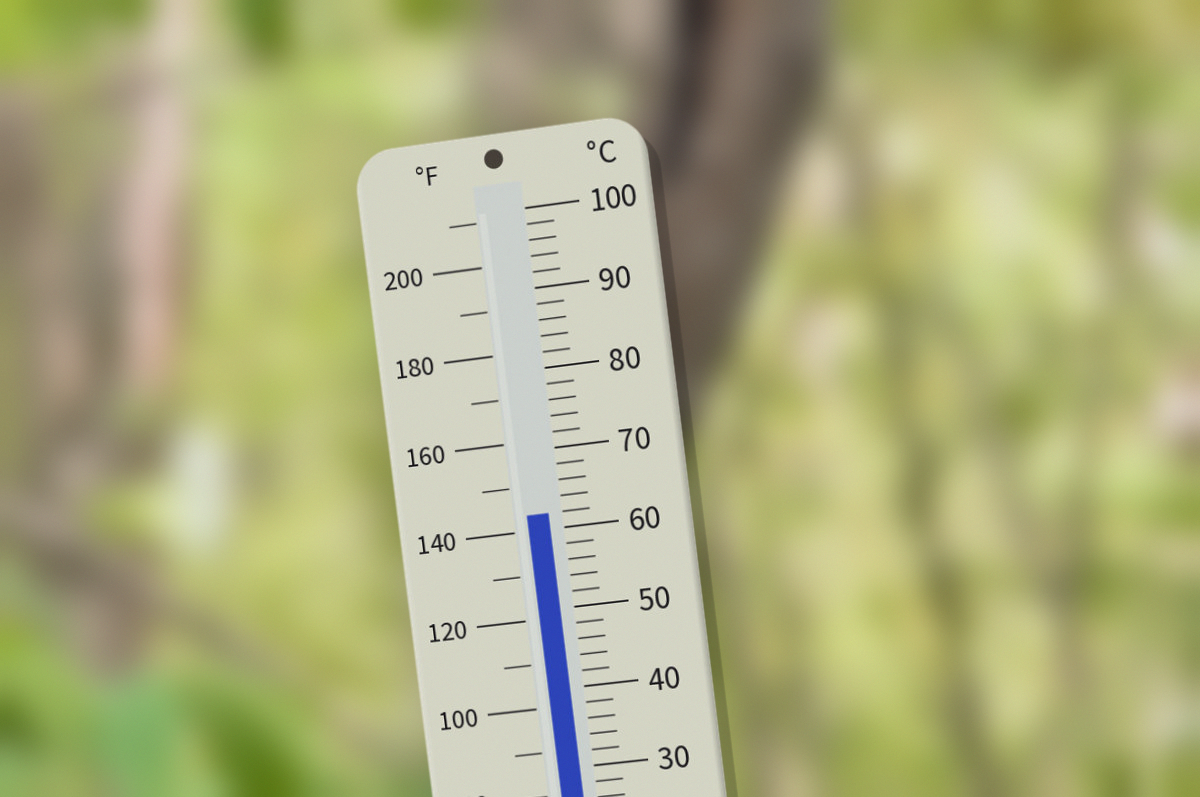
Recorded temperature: °C 62
